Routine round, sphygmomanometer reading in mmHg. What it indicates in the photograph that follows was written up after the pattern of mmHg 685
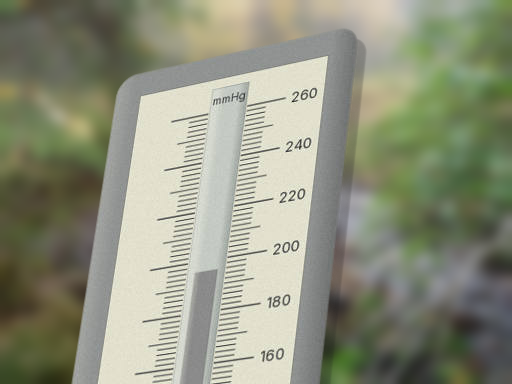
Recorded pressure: mmHg 196
